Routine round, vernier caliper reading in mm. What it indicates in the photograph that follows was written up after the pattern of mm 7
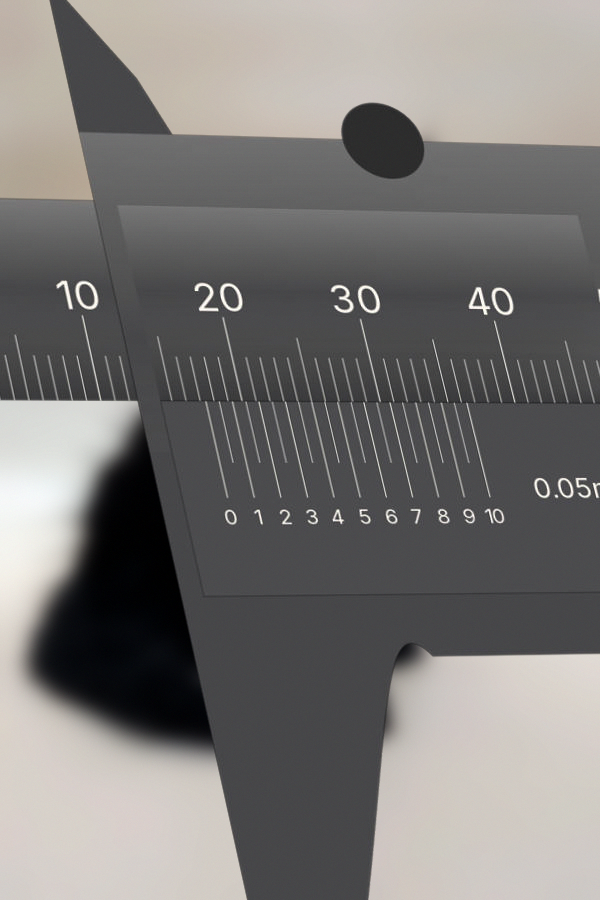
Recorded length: mm 17.4
